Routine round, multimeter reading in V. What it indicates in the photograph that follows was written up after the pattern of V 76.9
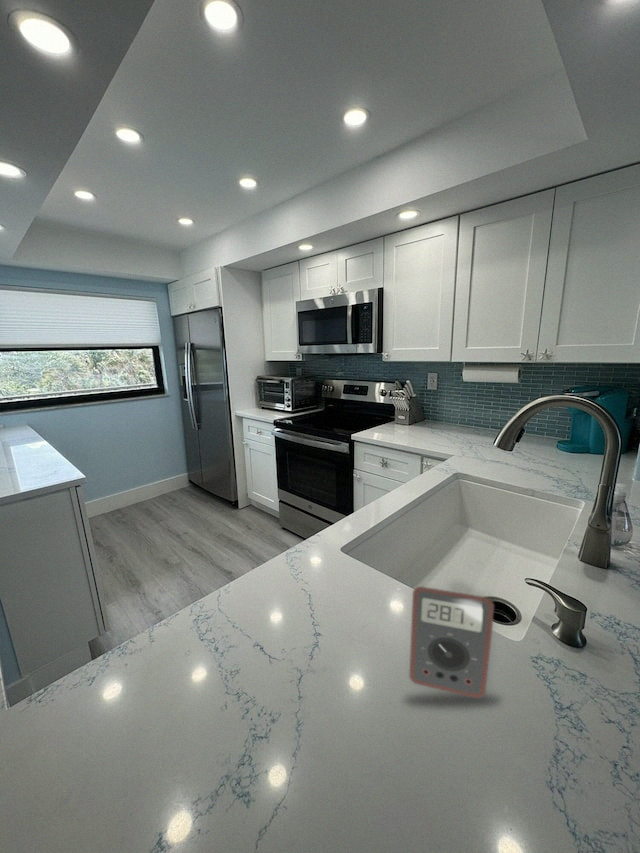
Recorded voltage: V 287
